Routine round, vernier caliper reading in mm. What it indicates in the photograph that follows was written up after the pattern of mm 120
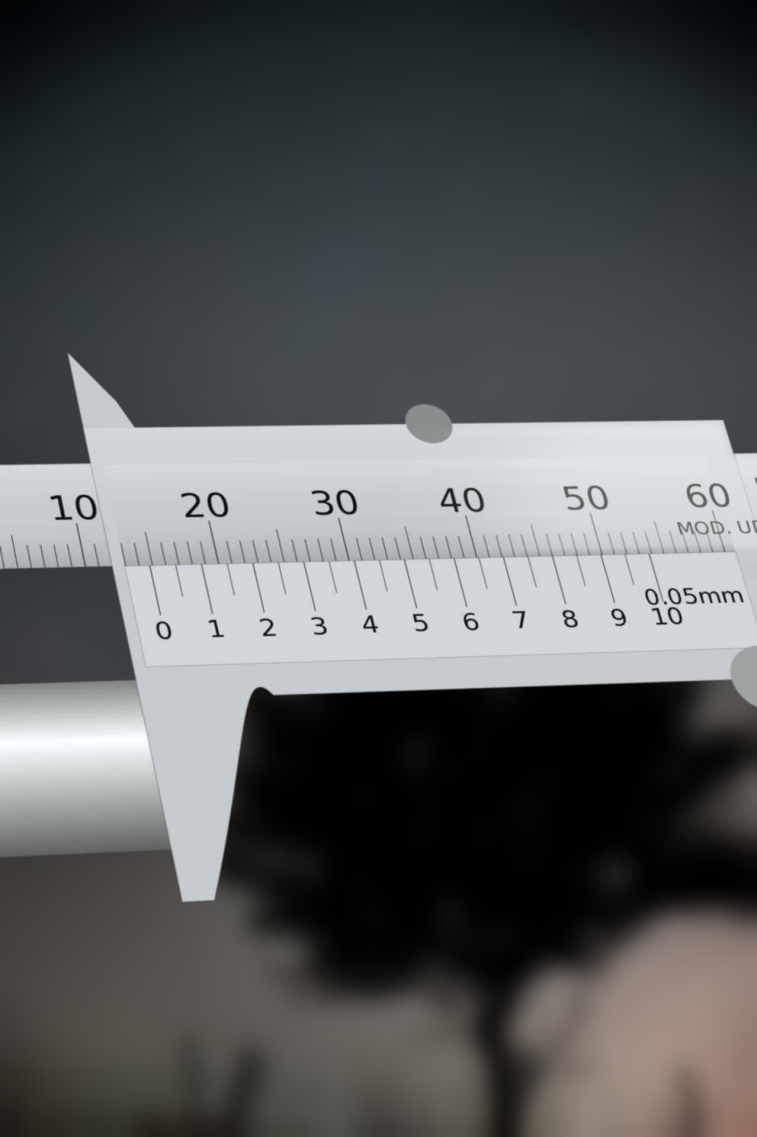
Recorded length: mm 14.8
